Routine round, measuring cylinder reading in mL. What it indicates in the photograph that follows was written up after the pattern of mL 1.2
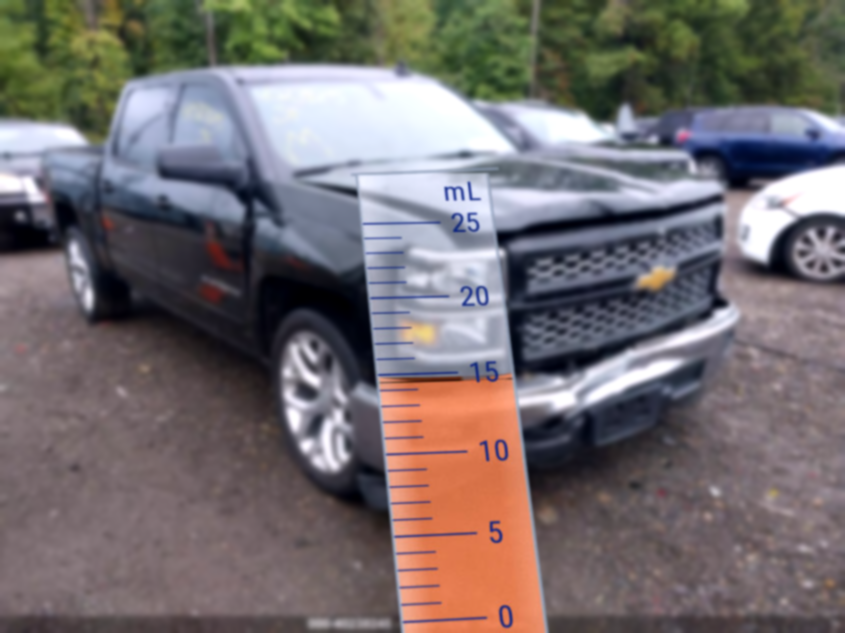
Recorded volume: mL 14.5
